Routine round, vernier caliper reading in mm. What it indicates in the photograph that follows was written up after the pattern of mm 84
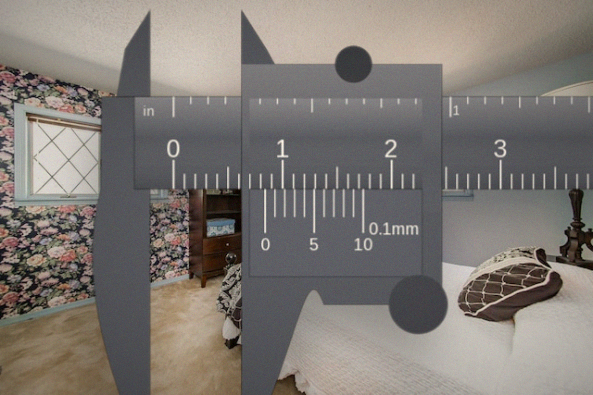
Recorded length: mm 8.4
